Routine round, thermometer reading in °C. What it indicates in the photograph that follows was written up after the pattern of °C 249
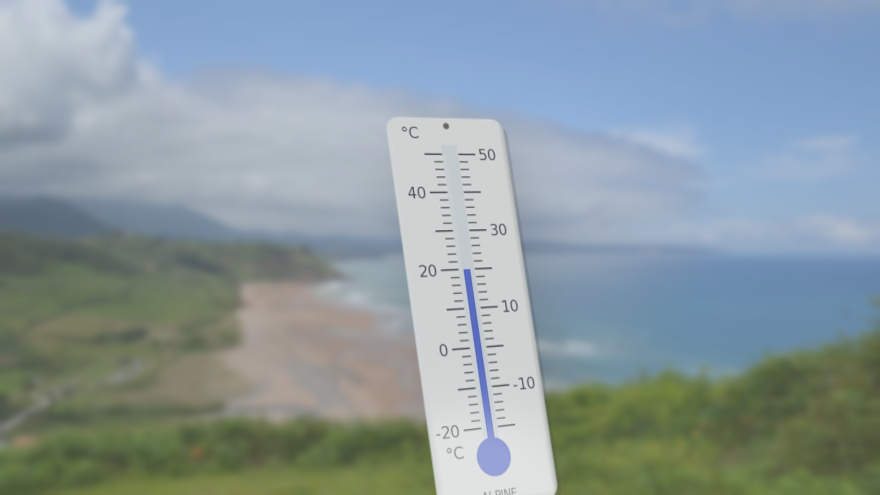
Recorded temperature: °C 20
